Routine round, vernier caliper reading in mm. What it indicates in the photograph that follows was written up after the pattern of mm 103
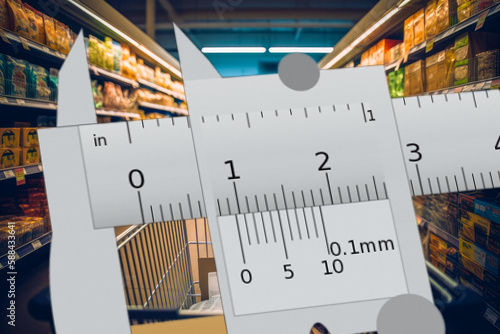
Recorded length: mm 9.6
